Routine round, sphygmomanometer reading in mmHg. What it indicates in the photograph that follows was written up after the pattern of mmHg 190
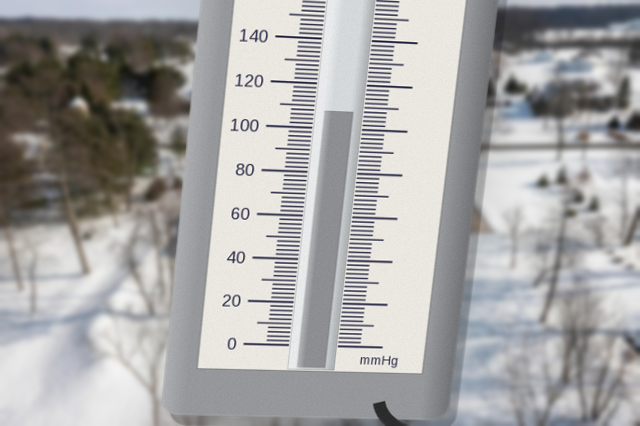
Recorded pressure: mmHg 108
